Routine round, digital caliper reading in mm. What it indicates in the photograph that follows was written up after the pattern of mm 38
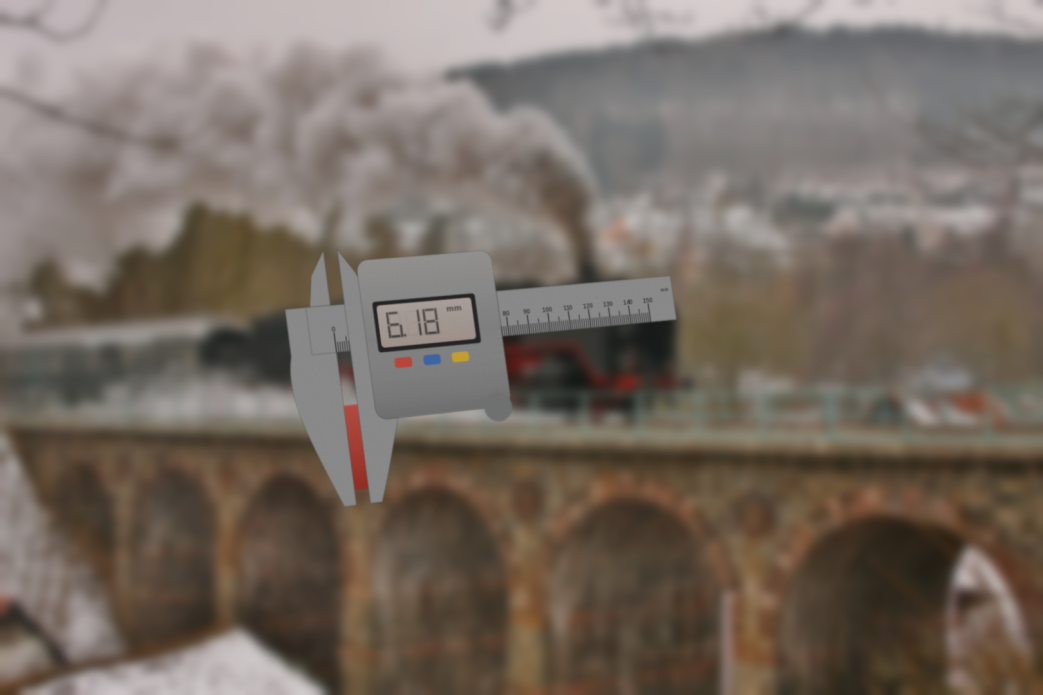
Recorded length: mm 6.18
